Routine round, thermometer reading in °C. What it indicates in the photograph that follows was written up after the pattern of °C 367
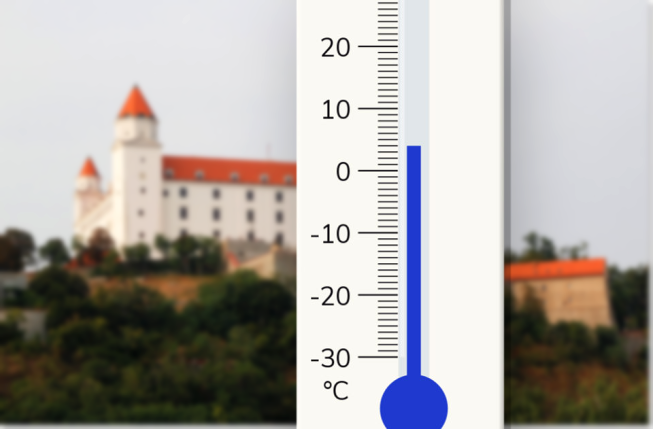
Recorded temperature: °C 4
